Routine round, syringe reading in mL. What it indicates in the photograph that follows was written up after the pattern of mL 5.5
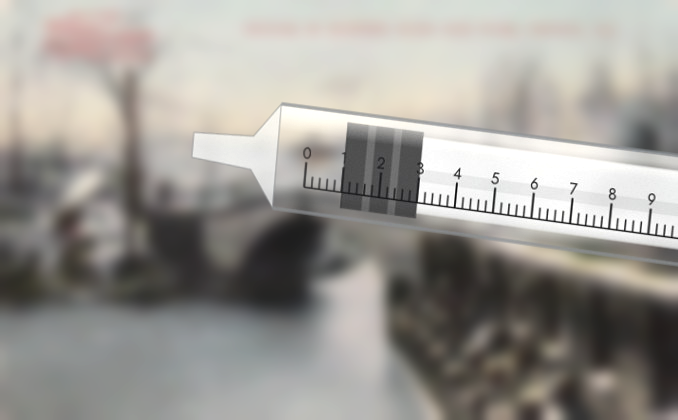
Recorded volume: mL 1
